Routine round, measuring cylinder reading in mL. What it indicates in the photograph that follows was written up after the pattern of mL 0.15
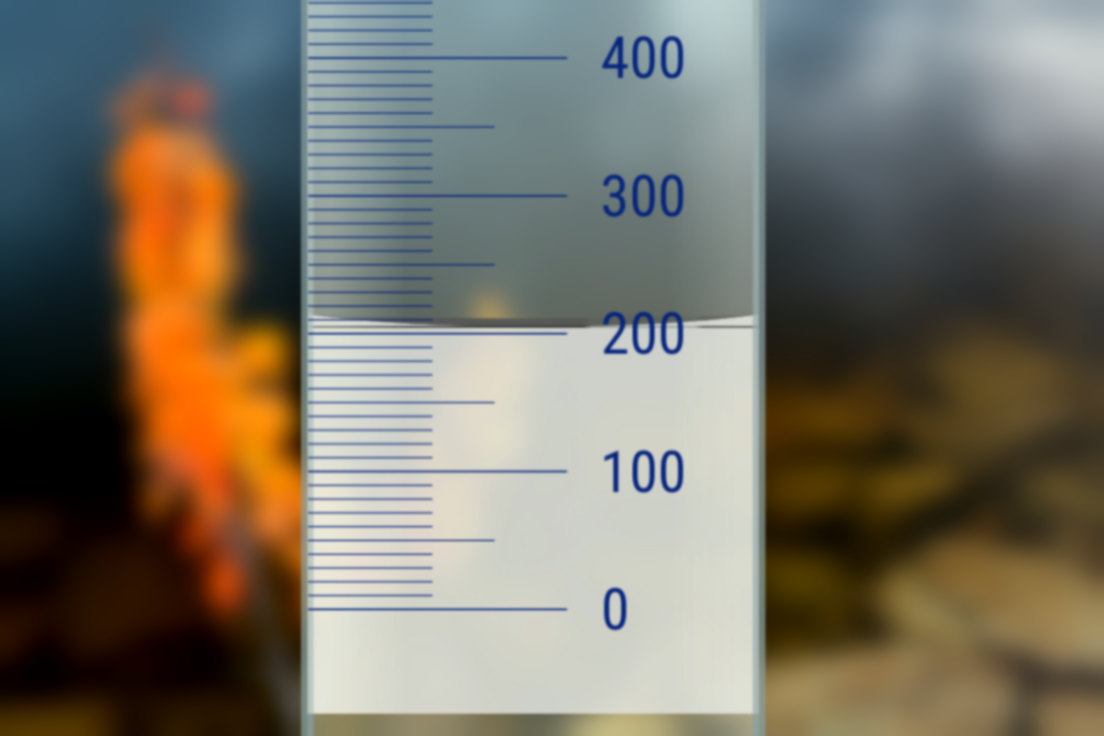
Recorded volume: mL 205
